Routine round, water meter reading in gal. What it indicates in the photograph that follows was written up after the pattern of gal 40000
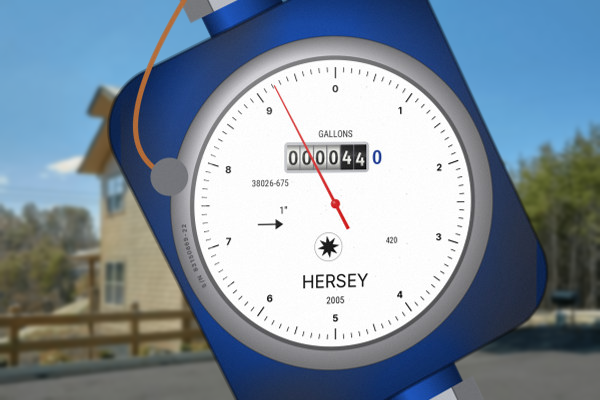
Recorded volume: gal 439.2
